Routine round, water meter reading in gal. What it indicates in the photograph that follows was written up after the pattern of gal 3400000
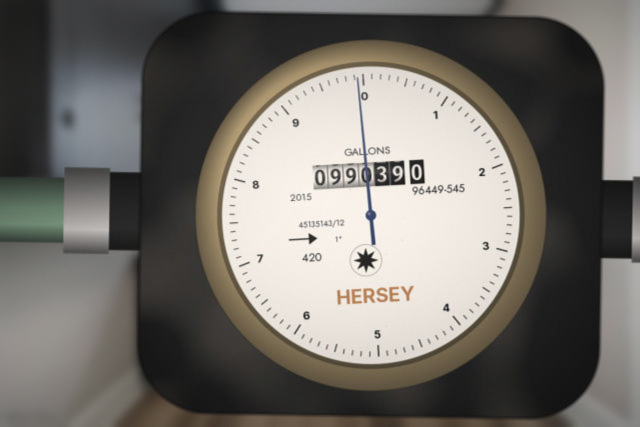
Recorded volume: gal 990389.9
